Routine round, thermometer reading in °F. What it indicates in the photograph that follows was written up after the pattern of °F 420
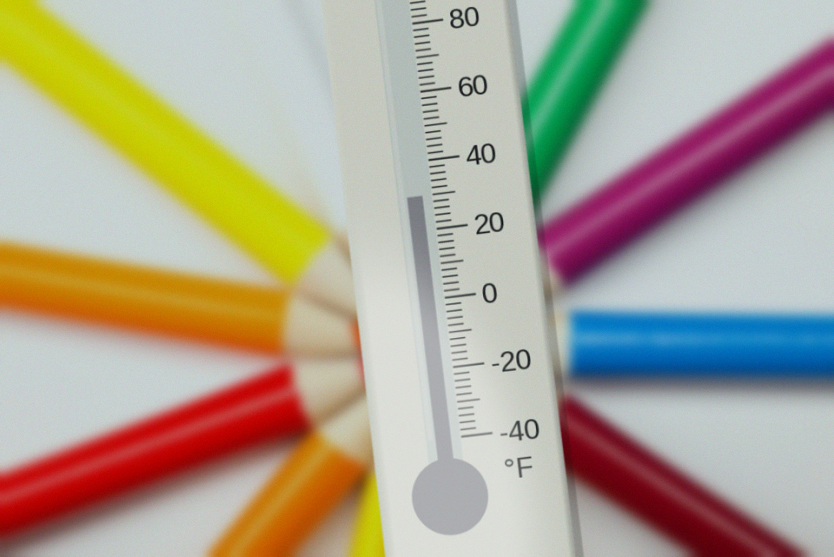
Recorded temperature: °F 30
